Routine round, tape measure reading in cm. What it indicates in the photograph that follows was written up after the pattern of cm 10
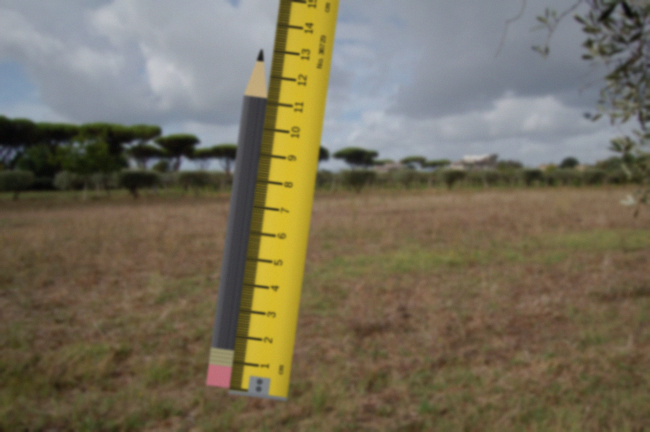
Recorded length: cm 13
